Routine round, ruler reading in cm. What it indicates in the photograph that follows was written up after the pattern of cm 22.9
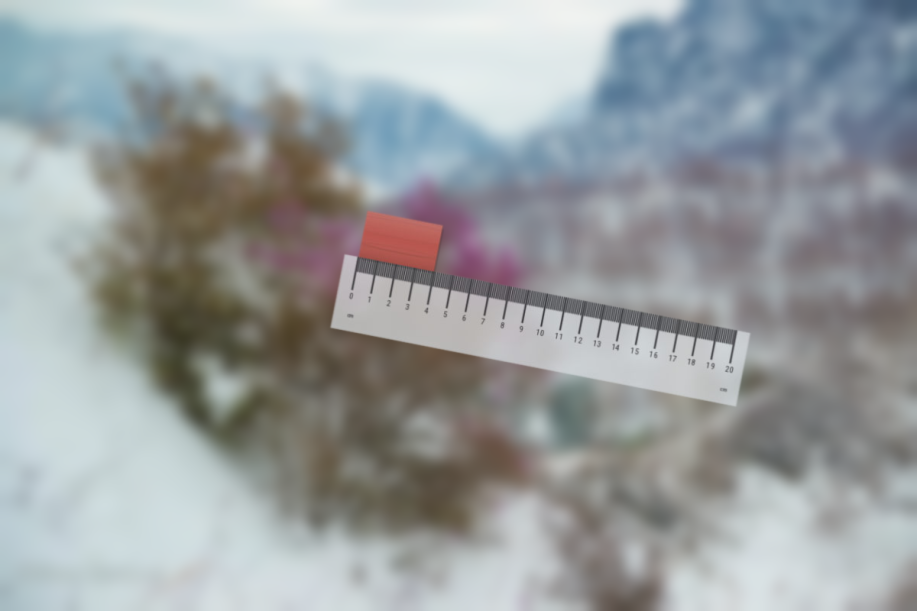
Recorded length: cm 4
